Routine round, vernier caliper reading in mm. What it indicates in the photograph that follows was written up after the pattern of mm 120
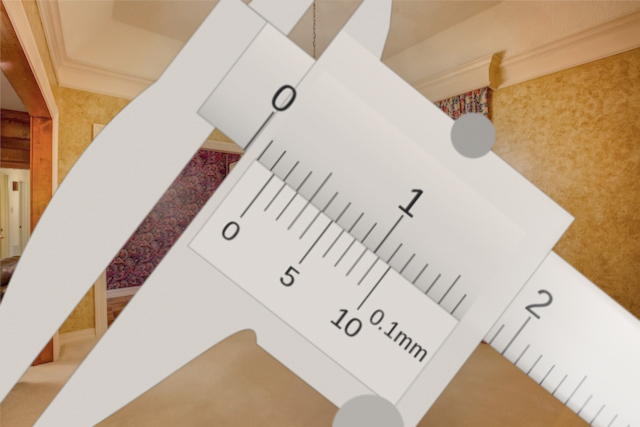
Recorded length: mm 2.3
